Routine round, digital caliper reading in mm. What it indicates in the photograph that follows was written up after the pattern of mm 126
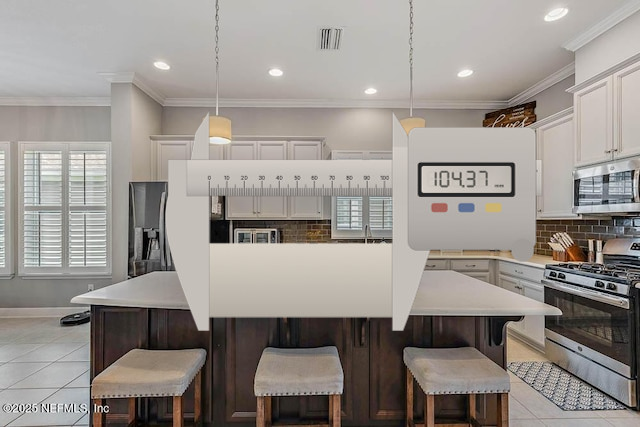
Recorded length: mm 104.37
